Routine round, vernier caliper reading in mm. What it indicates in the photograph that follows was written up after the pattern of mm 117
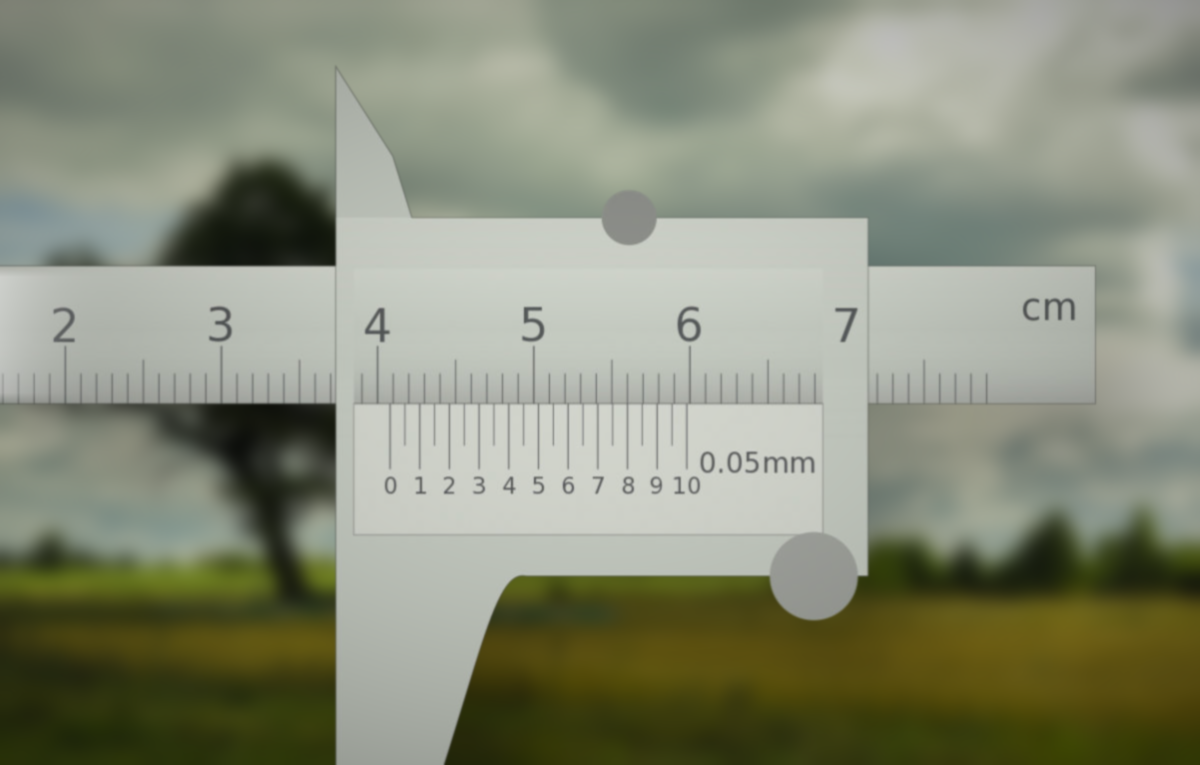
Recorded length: mm 40.8
